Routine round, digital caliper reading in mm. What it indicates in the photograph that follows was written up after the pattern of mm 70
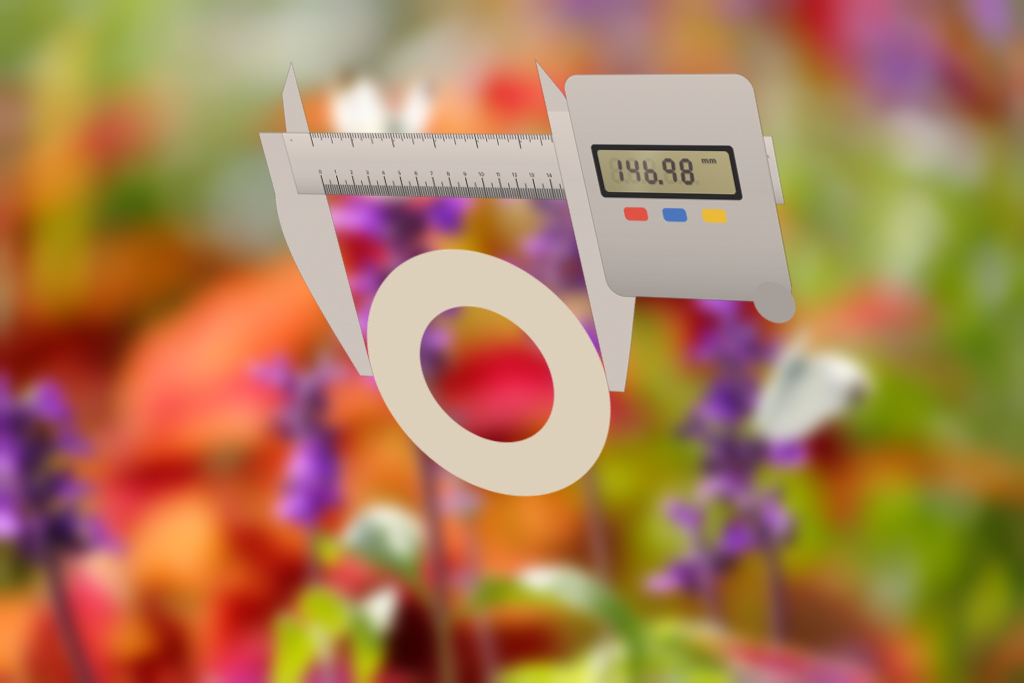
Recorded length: mm 146.98
